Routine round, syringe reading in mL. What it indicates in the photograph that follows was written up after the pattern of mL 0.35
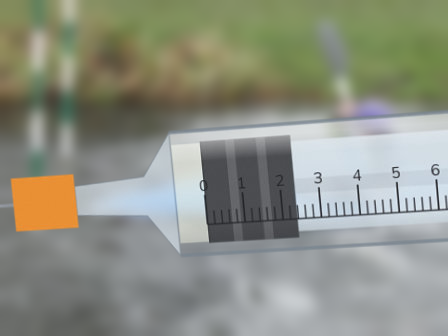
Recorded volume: mL 0
